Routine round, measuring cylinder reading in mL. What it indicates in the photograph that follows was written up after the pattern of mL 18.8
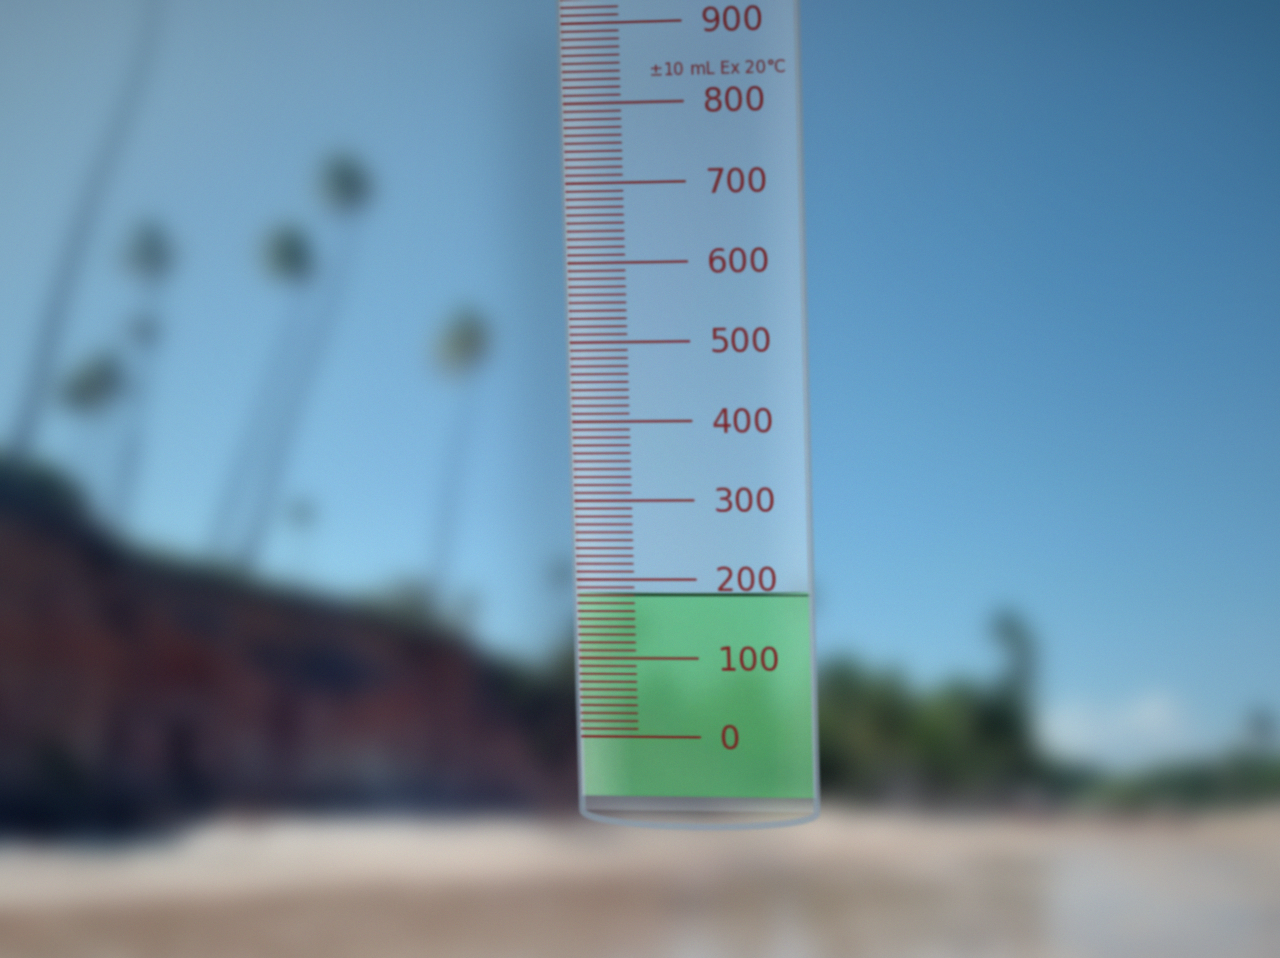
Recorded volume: mL 180
